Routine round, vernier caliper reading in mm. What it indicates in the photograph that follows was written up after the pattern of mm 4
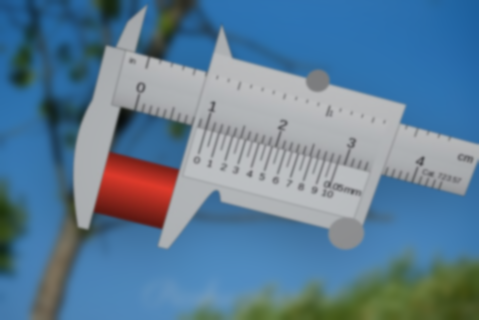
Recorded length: mm 10.0
